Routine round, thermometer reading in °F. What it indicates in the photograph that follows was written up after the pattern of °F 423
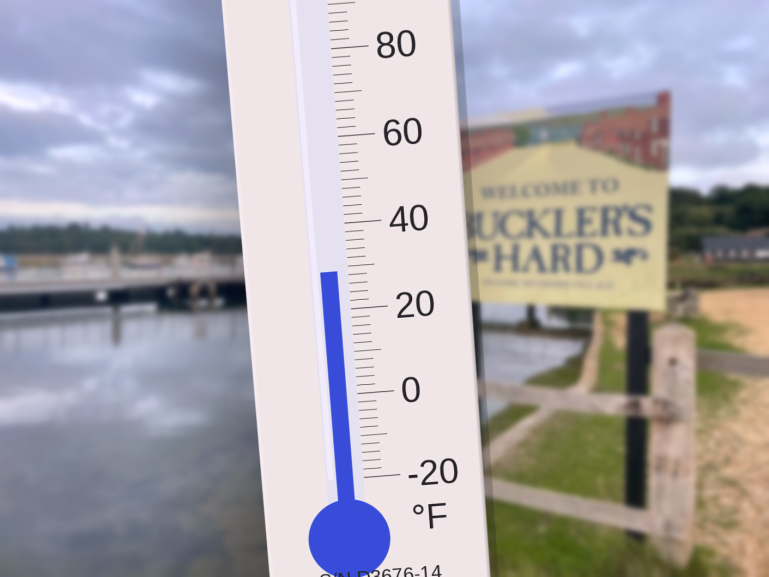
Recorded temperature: °F 29
